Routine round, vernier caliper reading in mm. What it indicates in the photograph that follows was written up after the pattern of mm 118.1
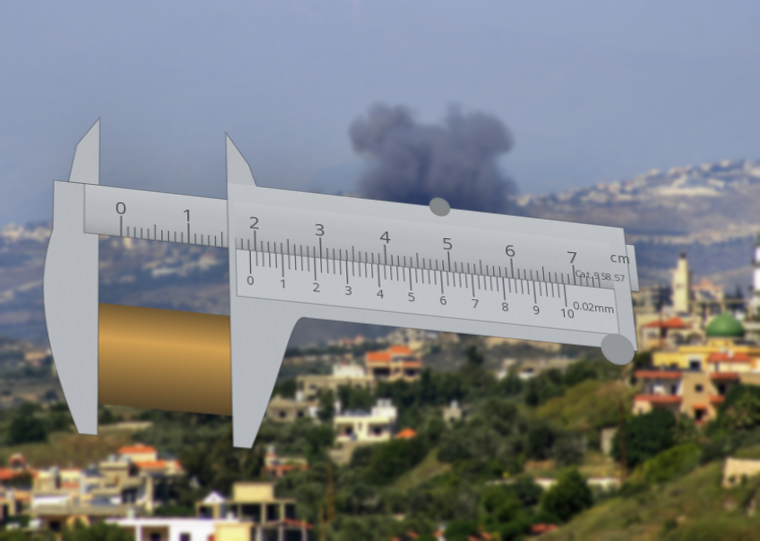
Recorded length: mm 19.2
